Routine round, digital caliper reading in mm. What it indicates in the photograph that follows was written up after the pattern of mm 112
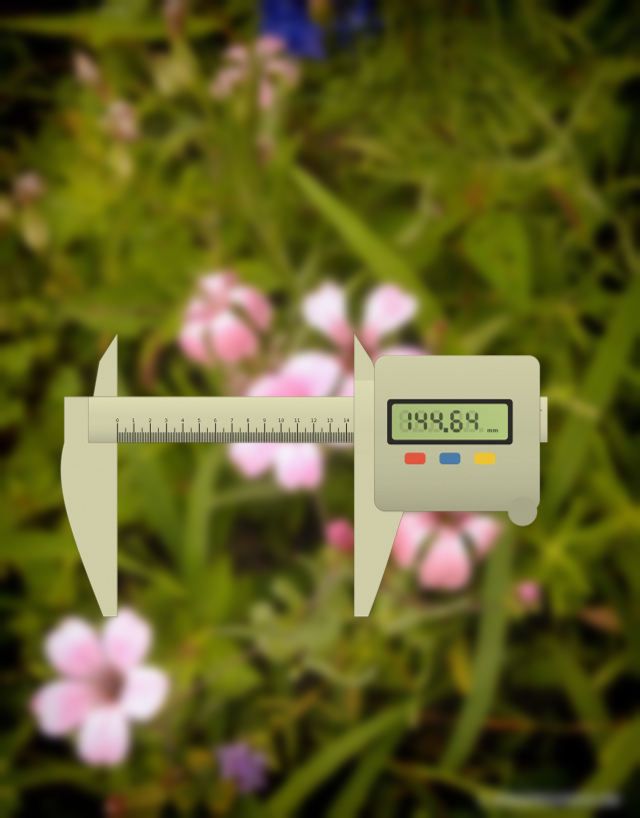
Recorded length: mm 144.64
